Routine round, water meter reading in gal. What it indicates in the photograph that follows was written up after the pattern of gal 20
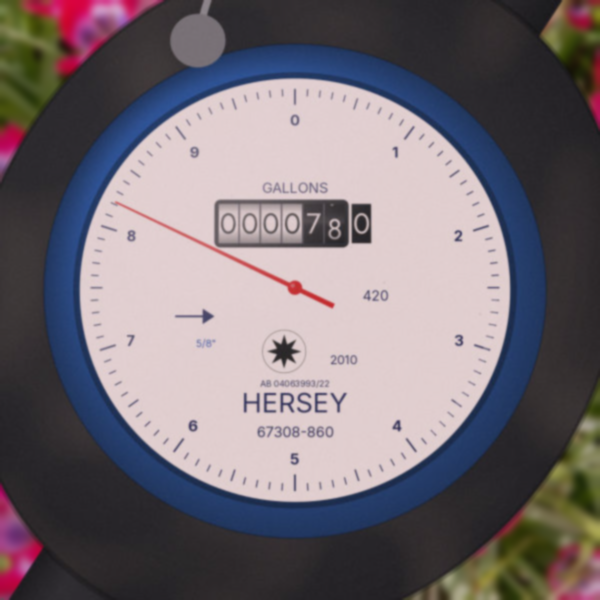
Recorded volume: gal 778.2
